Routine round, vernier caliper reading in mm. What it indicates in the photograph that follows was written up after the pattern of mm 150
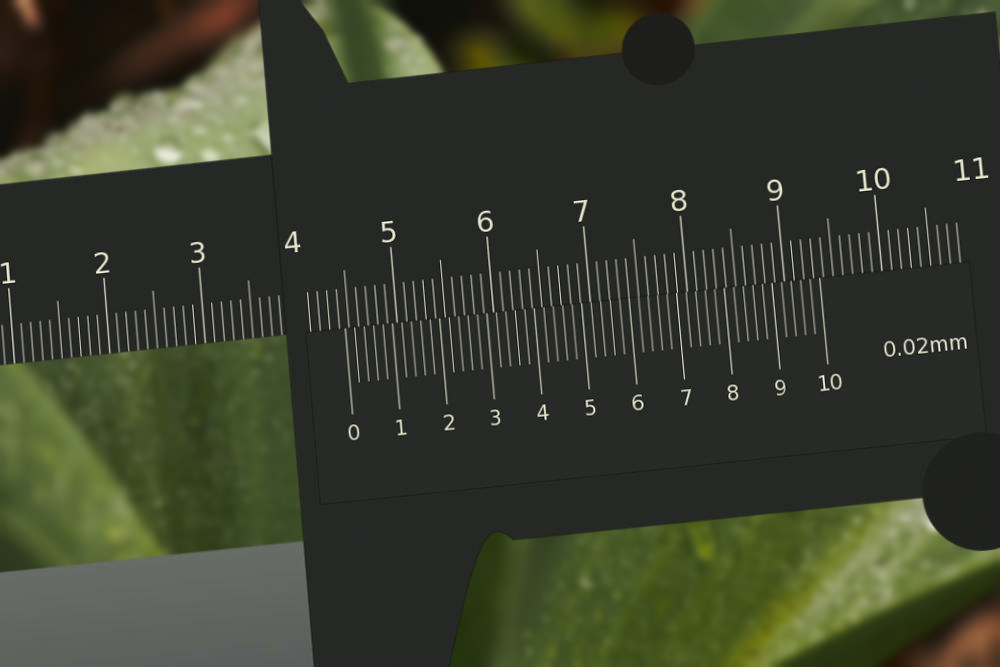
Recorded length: mm 44.6
